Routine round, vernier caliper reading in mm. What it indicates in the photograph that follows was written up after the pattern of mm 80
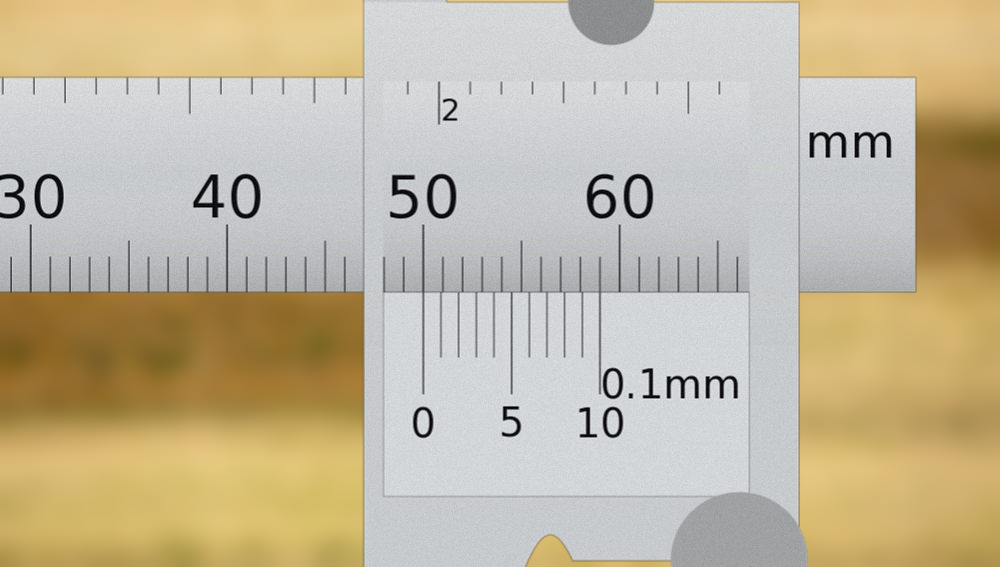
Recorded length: mm 50.0
